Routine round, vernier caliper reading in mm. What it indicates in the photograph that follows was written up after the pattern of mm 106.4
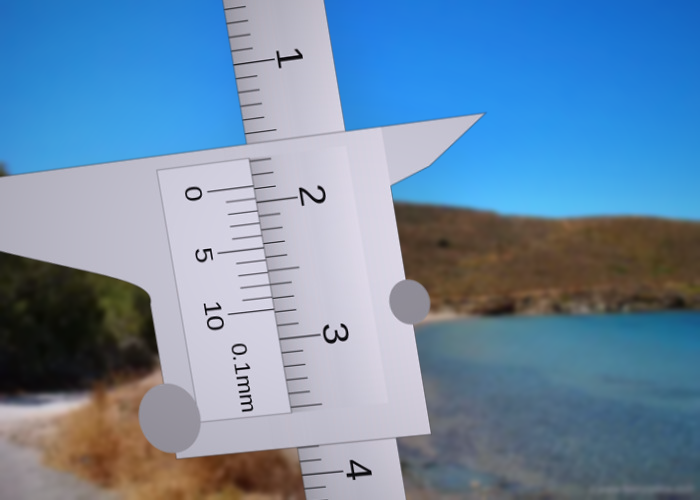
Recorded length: mm 18.8
